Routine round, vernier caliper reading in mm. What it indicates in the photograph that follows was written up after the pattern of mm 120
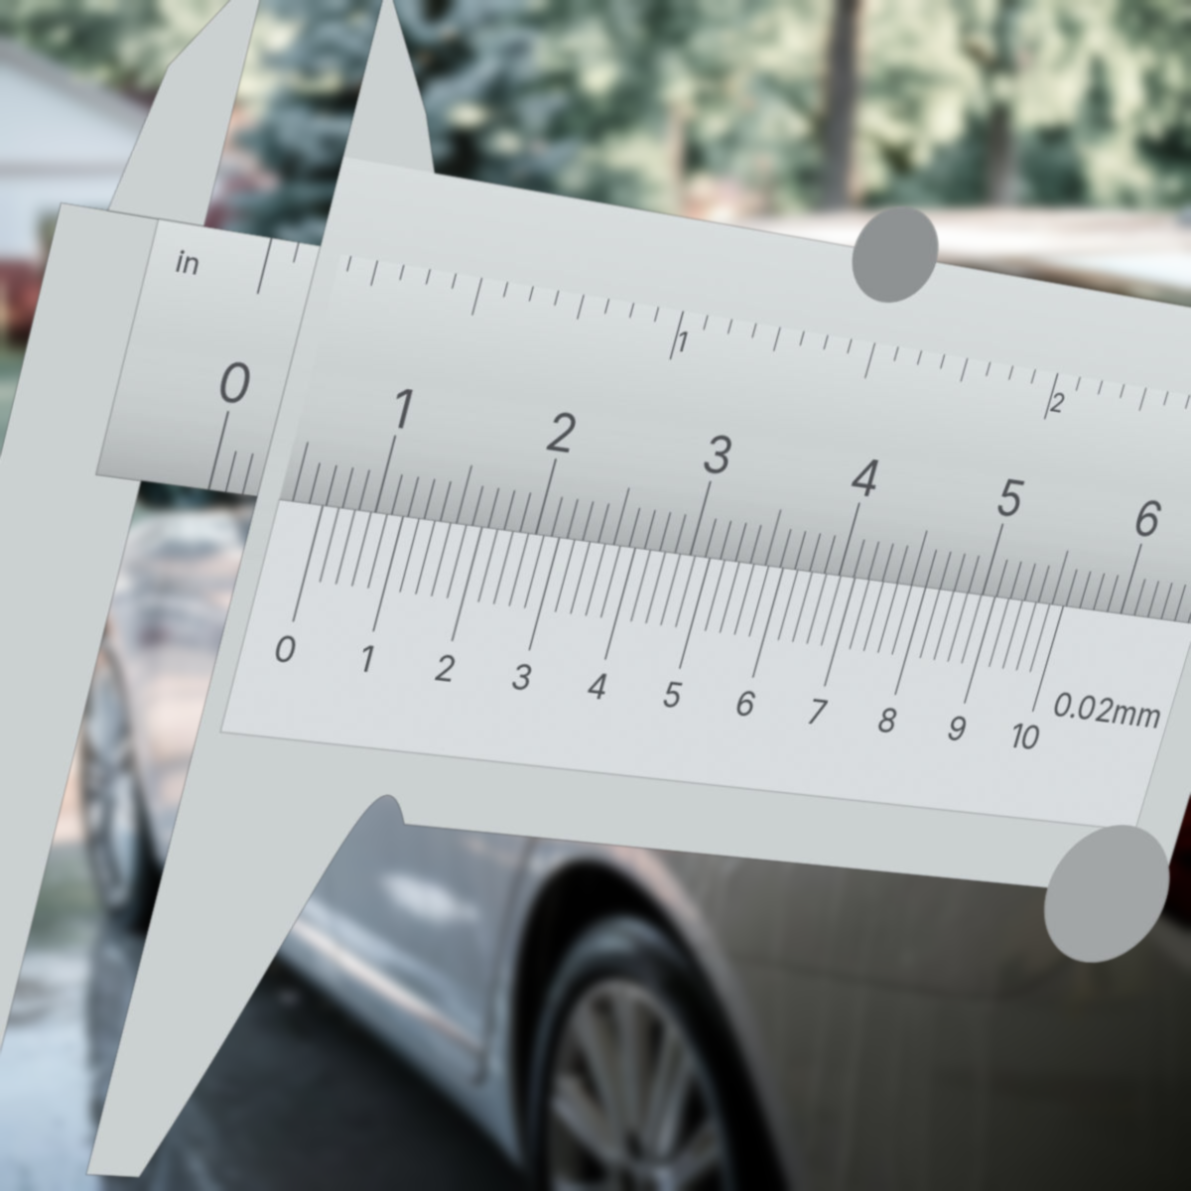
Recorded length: mm 6.8
